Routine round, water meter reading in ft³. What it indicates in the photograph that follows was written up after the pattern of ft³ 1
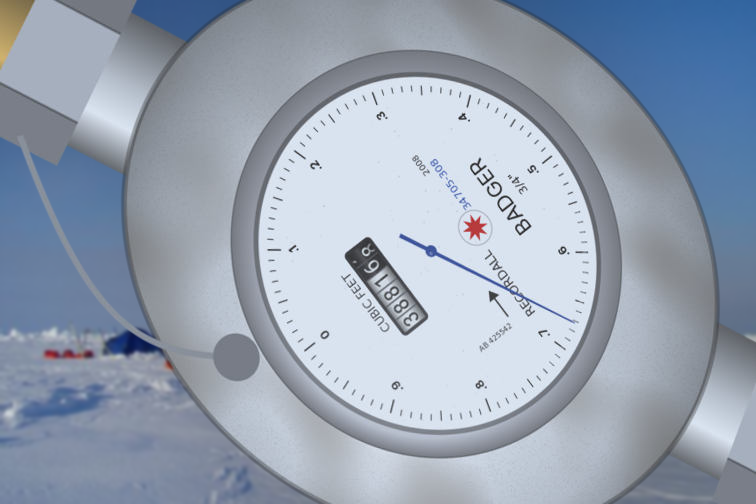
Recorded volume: ft³ 388167.67
